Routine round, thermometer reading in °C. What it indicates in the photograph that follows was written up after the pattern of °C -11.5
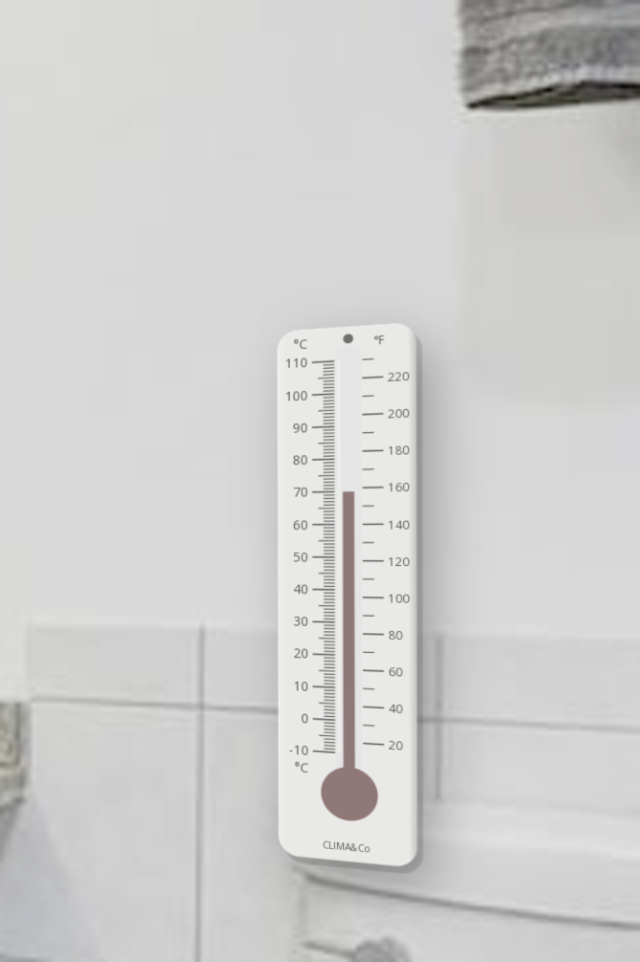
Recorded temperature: °C 70
